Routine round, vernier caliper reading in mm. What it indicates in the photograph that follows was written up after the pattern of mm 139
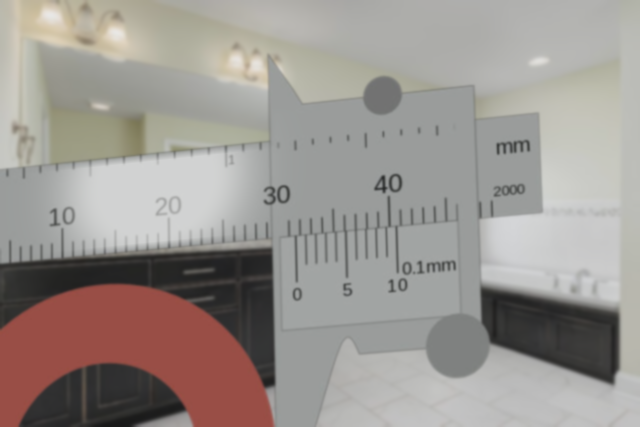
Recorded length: mm 31.6
